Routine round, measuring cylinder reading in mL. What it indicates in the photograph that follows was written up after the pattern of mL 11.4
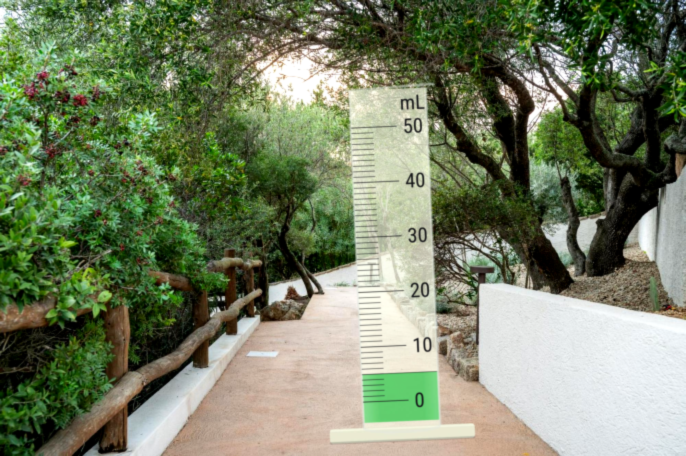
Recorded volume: mL 5
